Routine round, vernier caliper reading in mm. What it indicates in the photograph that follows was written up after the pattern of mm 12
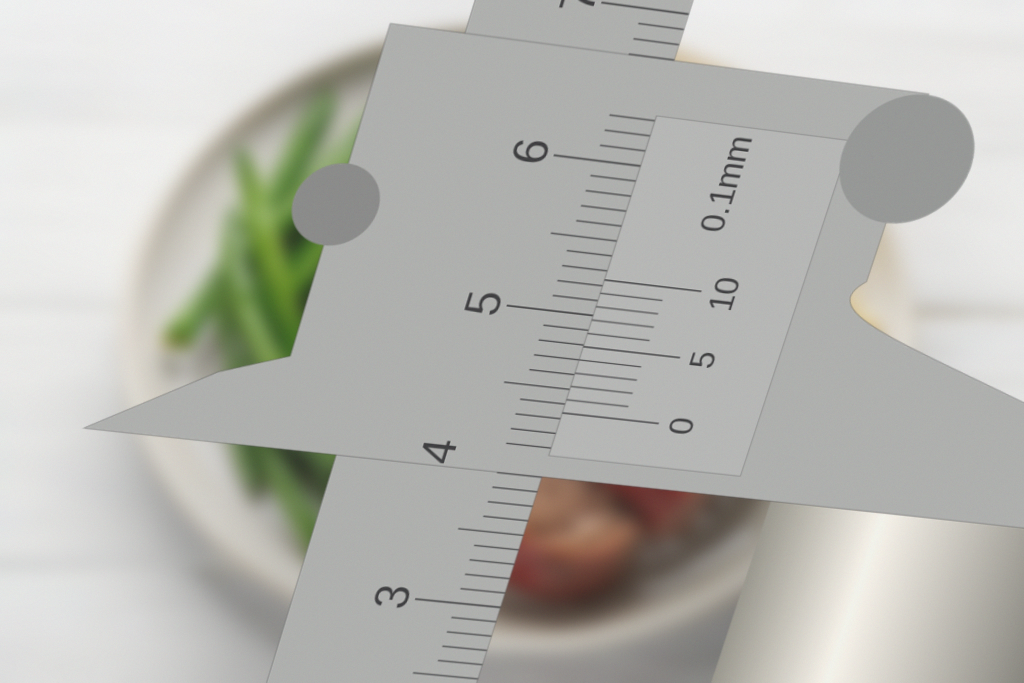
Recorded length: mm 43.4
